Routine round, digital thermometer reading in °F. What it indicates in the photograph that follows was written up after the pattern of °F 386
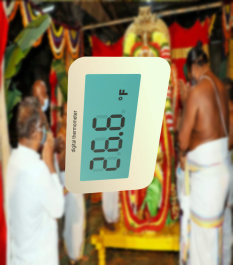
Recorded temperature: °F 26.6
